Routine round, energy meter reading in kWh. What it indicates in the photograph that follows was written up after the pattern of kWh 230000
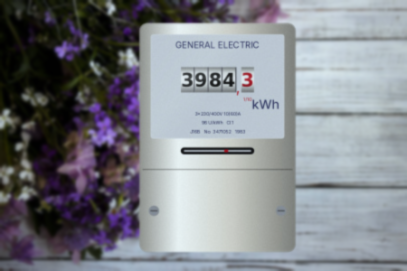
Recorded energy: kWh 3984.3
